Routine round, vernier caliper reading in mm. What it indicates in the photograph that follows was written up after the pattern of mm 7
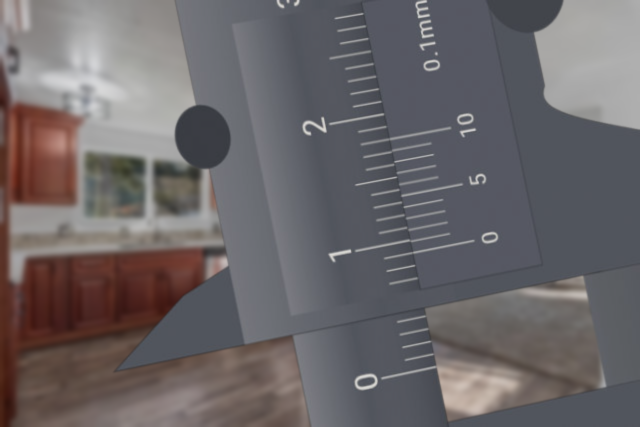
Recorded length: mm 9.0
